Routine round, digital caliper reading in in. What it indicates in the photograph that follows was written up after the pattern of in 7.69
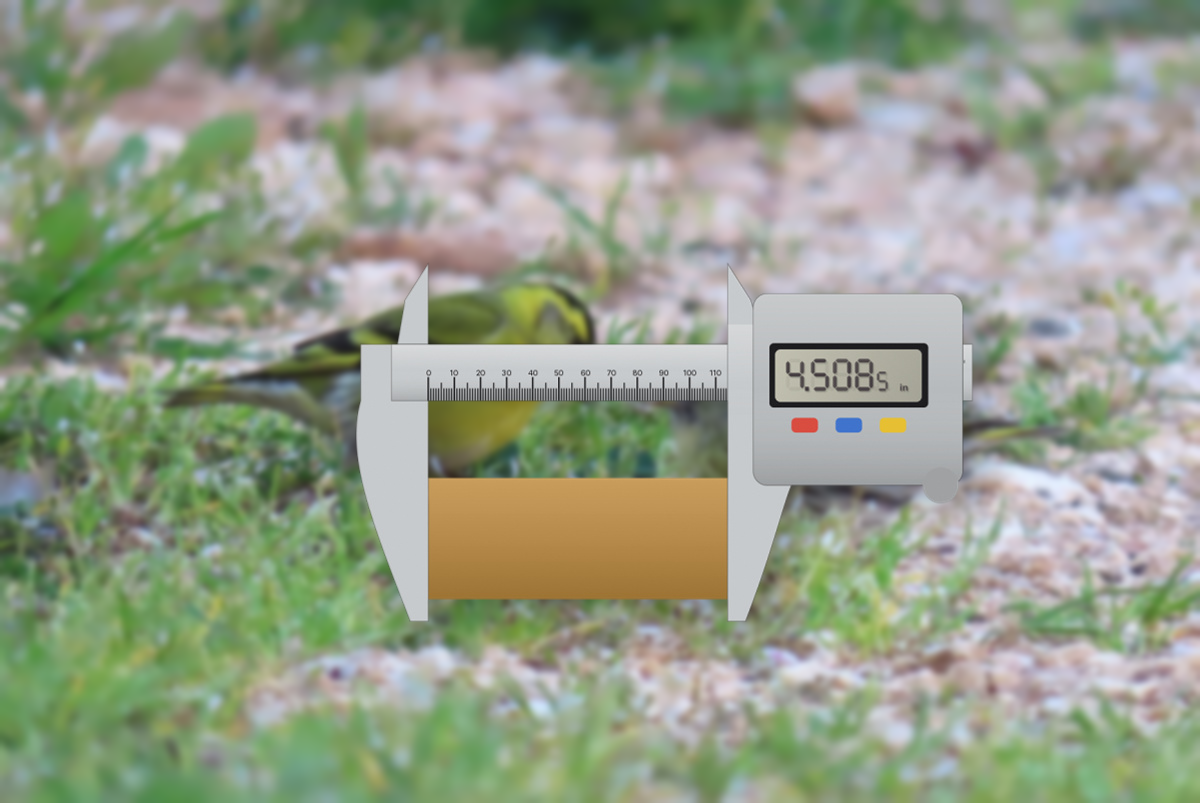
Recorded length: in 4.5085
